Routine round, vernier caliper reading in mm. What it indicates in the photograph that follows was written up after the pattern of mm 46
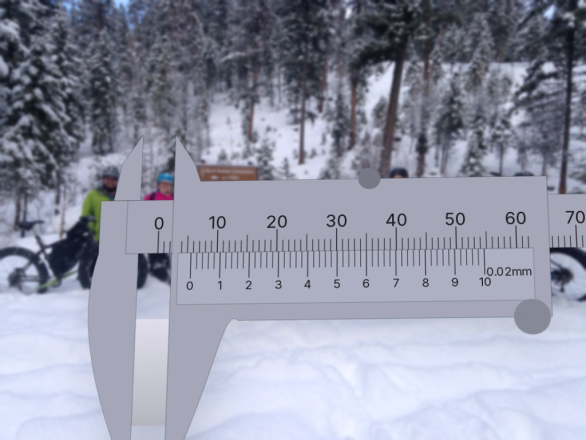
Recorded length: mm 5.6
